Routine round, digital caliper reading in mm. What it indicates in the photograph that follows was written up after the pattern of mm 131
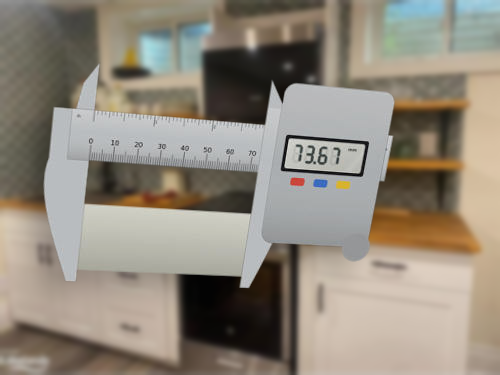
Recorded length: mm 73.67
